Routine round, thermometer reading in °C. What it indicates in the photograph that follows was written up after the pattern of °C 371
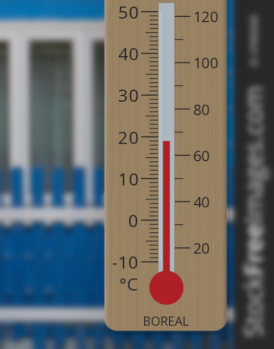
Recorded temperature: °C 19
